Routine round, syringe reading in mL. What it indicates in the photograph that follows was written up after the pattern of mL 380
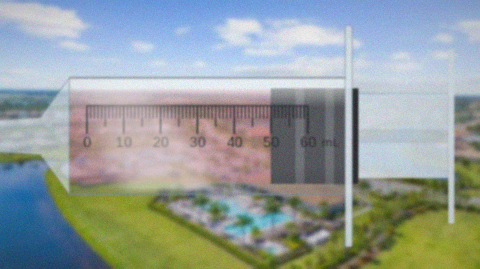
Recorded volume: mL 50
